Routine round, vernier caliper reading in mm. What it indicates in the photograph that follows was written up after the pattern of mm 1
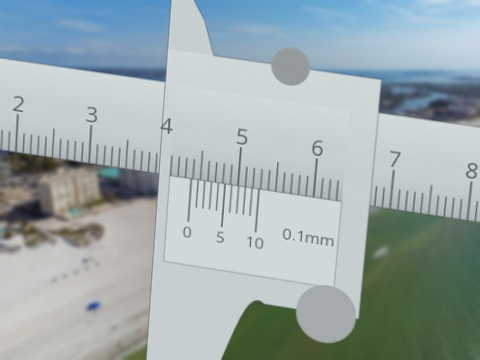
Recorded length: mm 43.8
